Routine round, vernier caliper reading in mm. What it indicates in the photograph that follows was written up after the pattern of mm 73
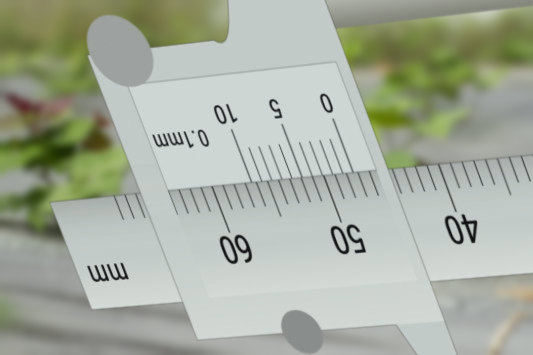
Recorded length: mm 47.4
